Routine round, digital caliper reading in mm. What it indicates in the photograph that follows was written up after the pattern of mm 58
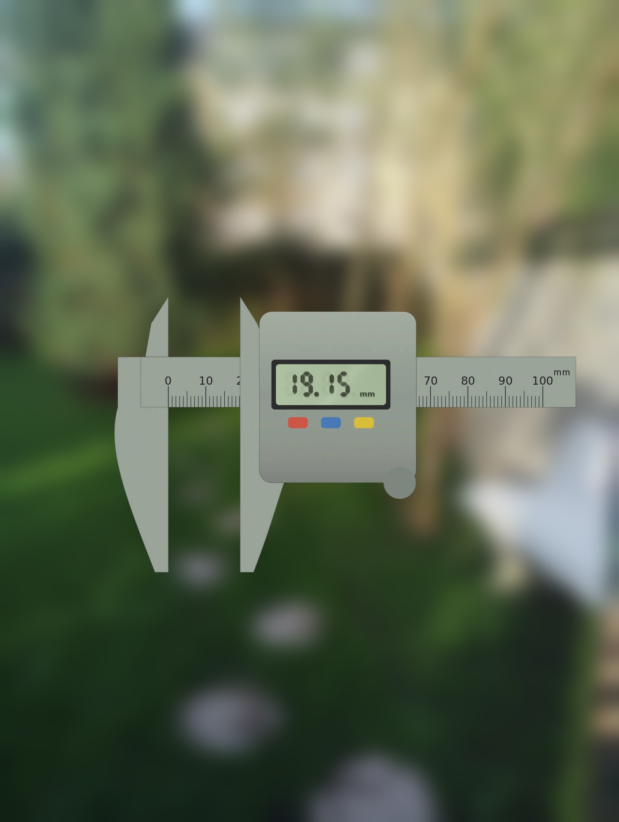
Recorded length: mm 19.15
